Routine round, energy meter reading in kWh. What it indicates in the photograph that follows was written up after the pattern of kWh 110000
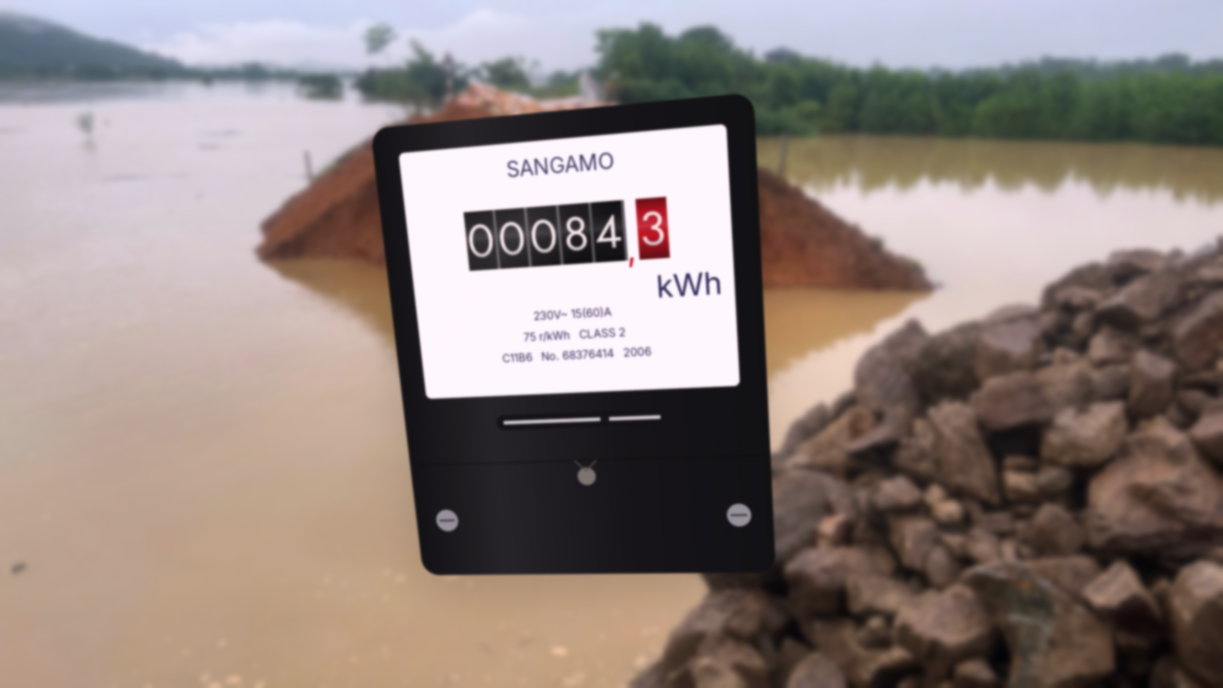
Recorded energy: kWh 84.3
